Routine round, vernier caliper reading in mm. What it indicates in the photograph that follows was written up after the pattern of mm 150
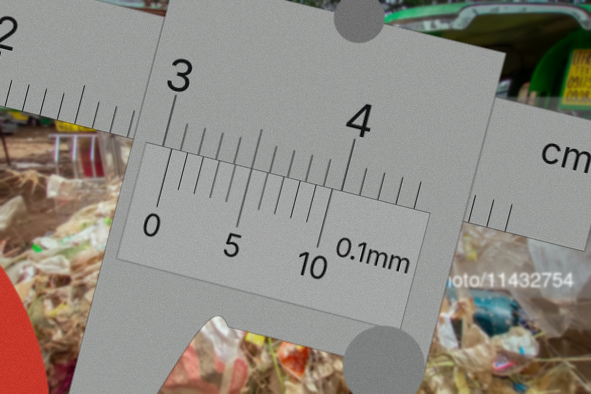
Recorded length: mm 30.5
